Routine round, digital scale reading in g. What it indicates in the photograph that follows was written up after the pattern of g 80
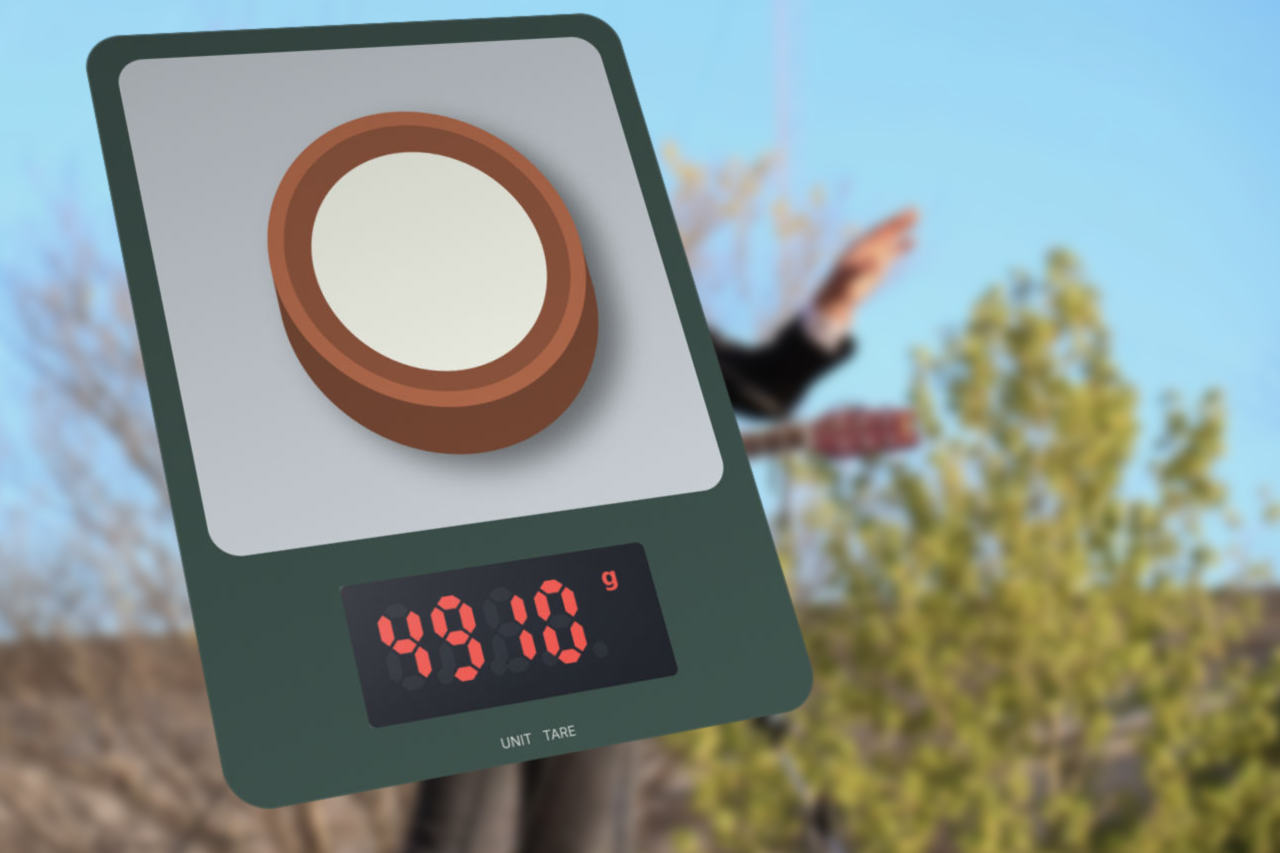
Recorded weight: g 4910
